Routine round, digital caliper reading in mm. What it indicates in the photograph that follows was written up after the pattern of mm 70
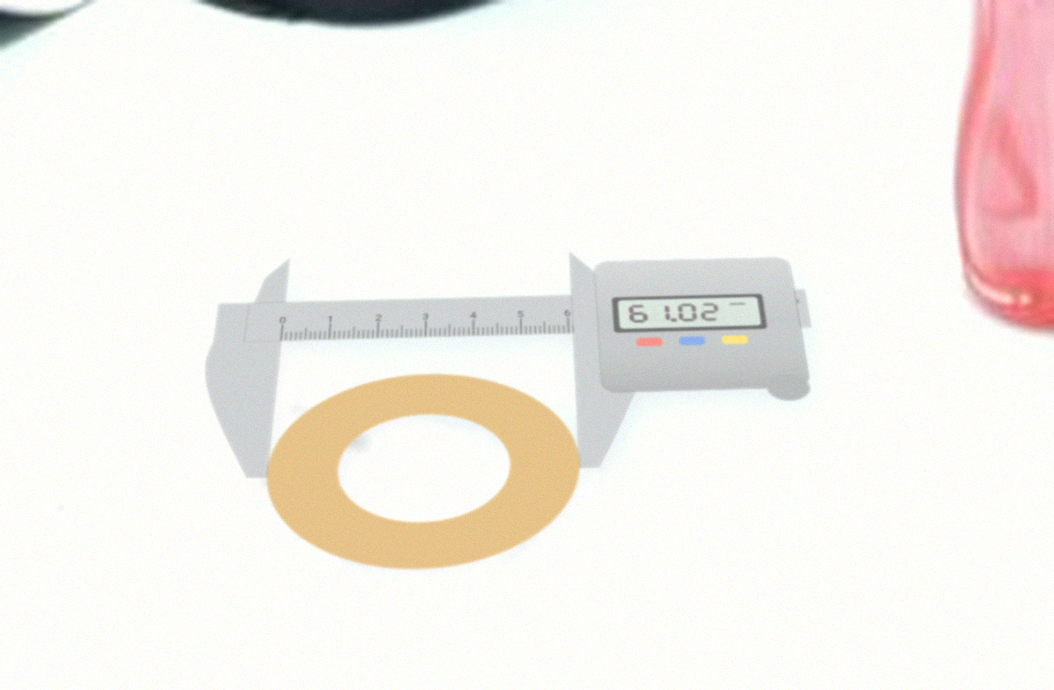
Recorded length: mm 61.02
